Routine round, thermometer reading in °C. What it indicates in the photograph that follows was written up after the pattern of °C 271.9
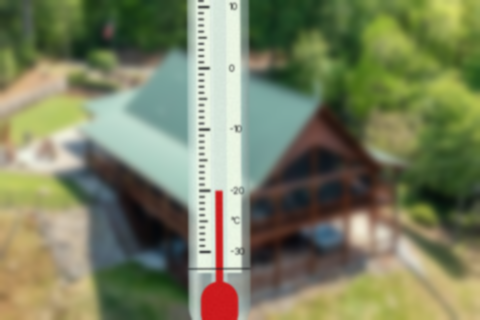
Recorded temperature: °C -20
